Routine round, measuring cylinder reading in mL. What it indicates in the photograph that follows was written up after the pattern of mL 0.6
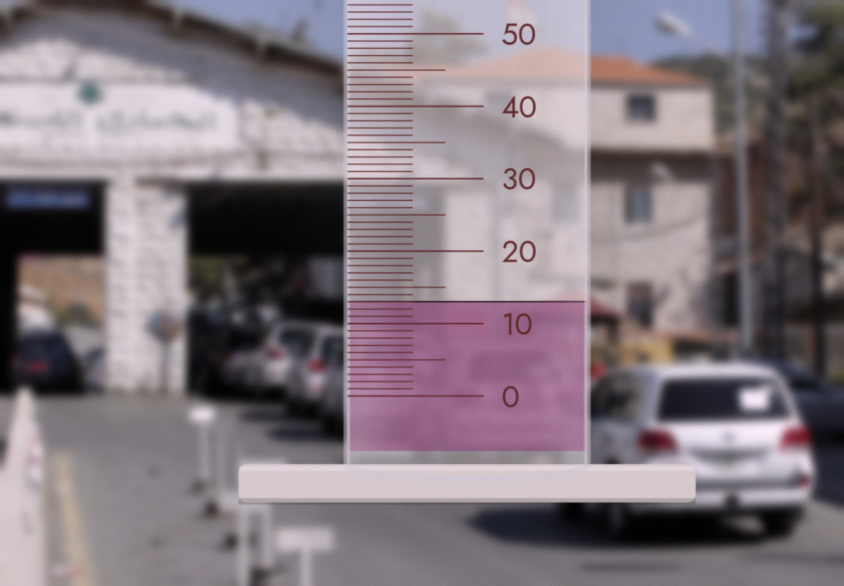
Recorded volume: mL 13
